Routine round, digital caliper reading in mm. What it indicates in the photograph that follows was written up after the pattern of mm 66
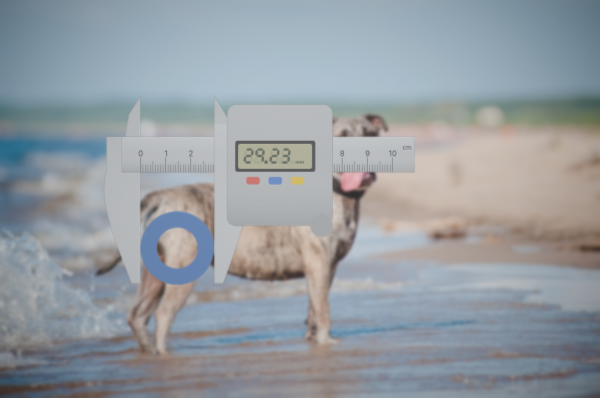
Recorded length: mm 29.23
